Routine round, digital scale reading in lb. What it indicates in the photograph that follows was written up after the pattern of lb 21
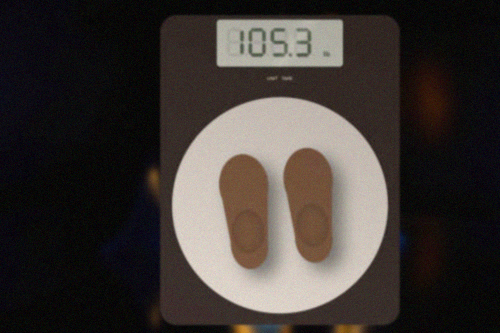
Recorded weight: lb 105.3
